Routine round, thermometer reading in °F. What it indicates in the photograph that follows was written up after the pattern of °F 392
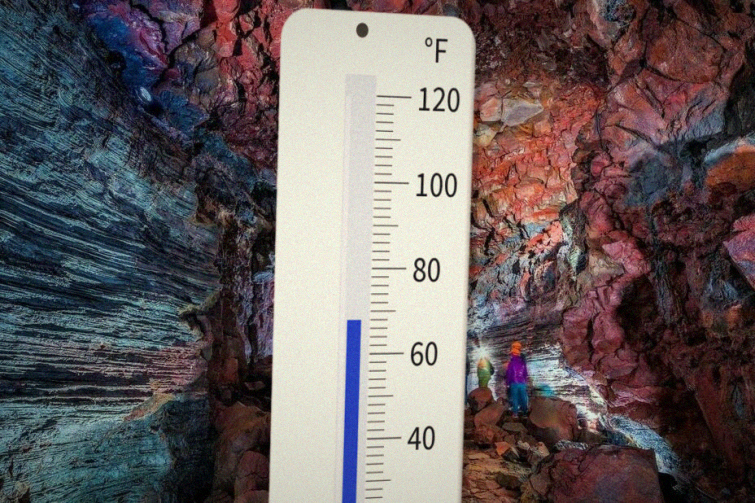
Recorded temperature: °F 68
